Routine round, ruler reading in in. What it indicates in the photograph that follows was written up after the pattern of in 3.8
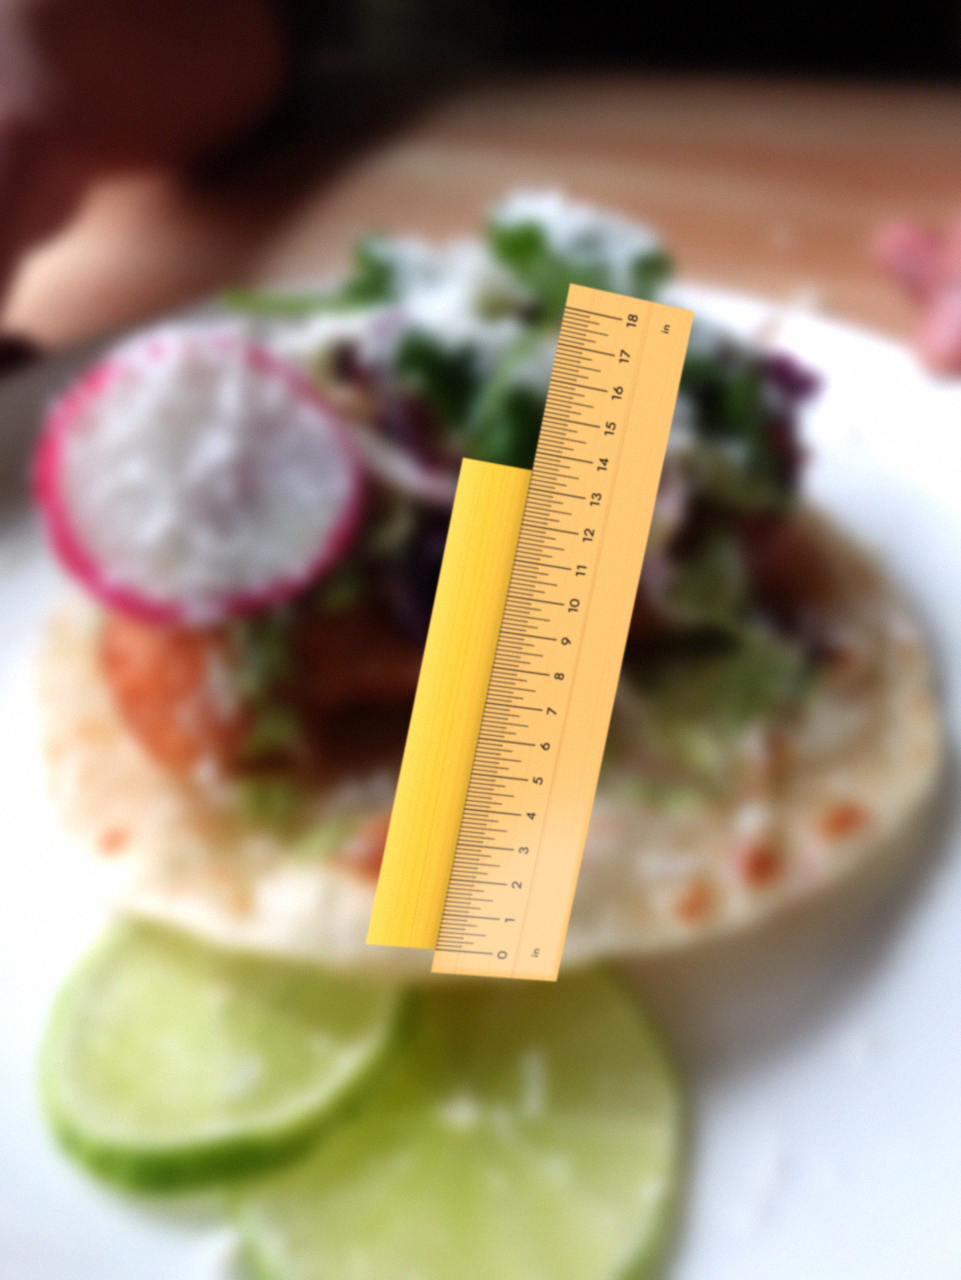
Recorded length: in 13.5
